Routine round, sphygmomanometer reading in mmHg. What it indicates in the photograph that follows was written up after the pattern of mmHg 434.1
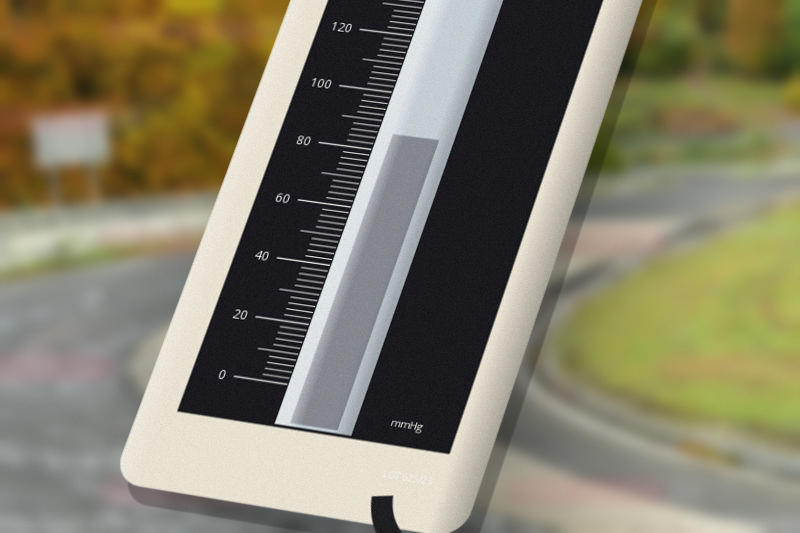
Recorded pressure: mmHg 86
